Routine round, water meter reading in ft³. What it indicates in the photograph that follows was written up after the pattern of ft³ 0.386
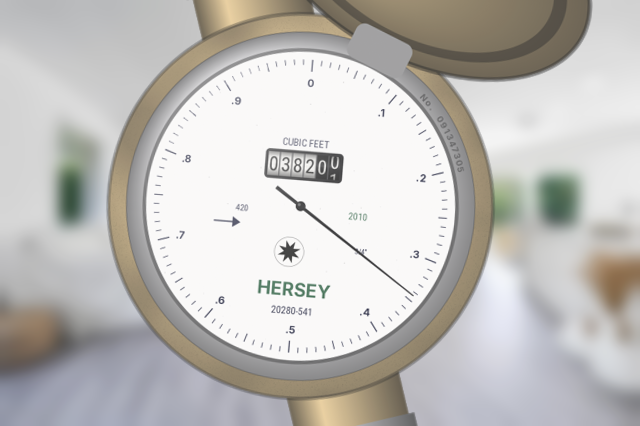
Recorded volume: ft³ 38200.34
